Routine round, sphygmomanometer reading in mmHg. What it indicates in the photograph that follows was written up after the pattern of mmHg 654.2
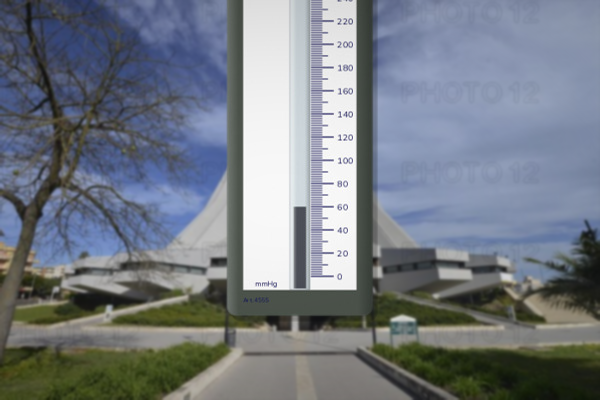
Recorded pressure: mmHg 60
